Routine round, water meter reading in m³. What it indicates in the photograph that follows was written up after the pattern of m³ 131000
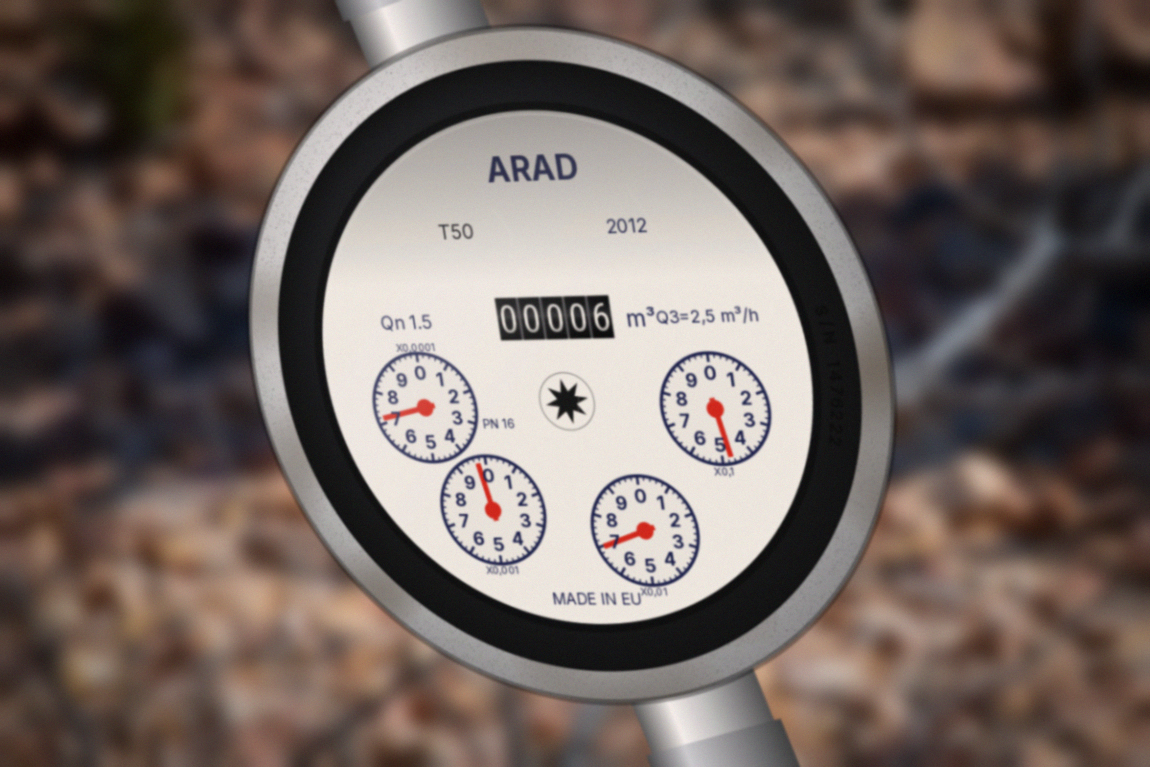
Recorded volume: m³ 6.4697
